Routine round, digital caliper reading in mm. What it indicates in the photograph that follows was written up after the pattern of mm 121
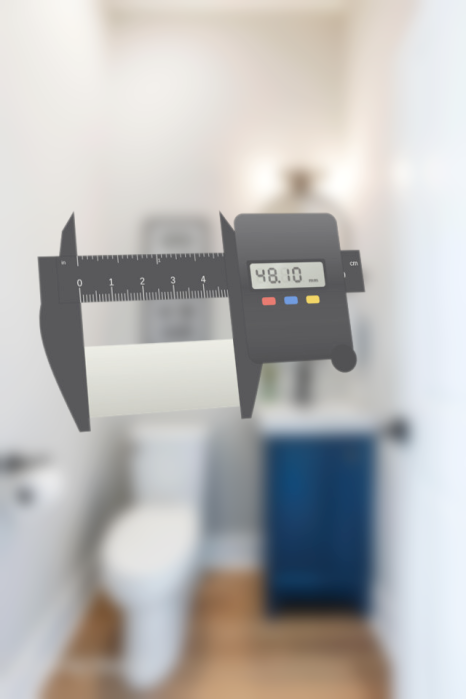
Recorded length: mm 48.10
